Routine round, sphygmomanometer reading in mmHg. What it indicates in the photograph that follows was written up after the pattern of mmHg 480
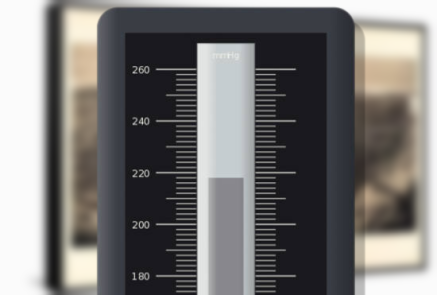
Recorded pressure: mmHg 218
